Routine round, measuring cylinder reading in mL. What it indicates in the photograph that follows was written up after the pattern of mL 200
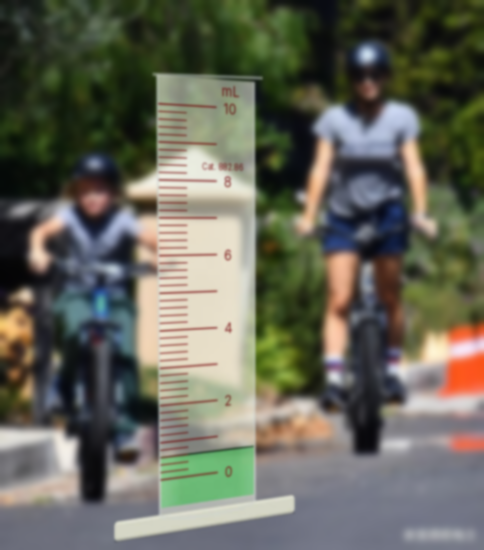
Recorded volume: mL 0.6
